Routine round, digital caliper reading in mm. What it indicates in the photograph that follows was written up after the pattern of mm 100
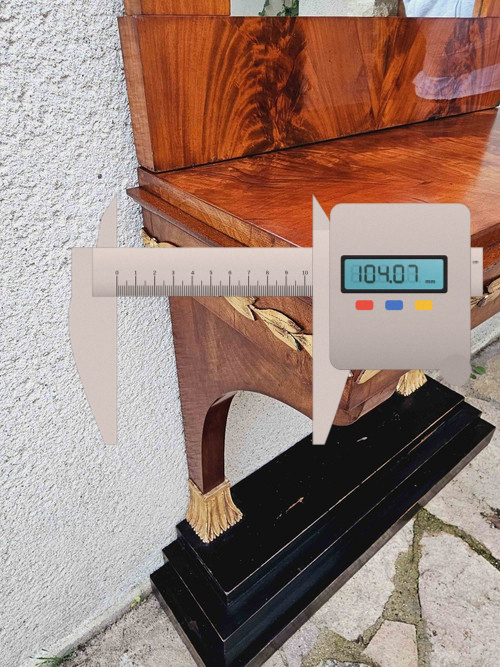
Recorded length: mm 104.07
